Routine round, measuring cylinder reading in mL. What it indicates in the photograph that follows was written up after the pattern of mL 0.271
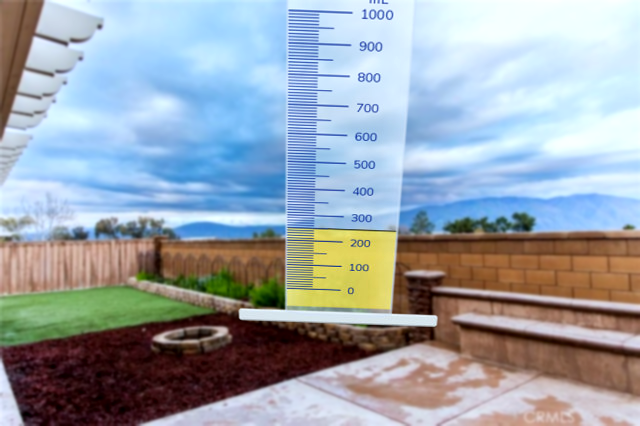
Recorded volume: mL 250
